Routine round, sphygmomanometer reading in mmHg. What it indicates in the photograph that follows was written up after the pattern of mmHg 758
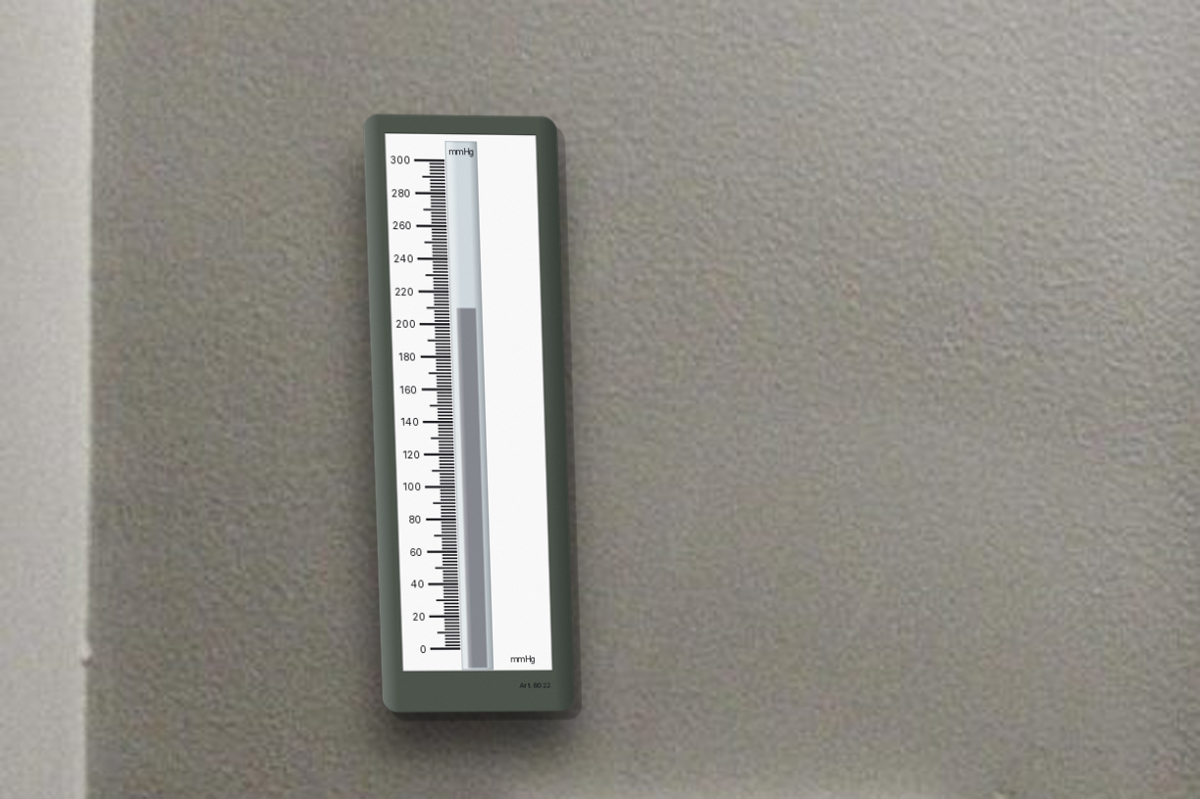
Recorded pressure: mmHg 210
